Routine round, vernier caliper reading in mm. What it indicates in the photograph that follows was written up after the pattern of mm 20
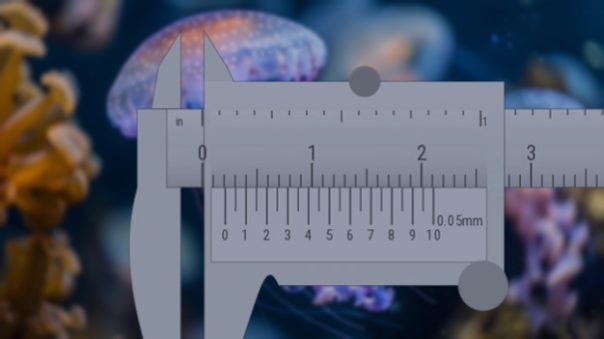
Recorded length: mm 2.1
